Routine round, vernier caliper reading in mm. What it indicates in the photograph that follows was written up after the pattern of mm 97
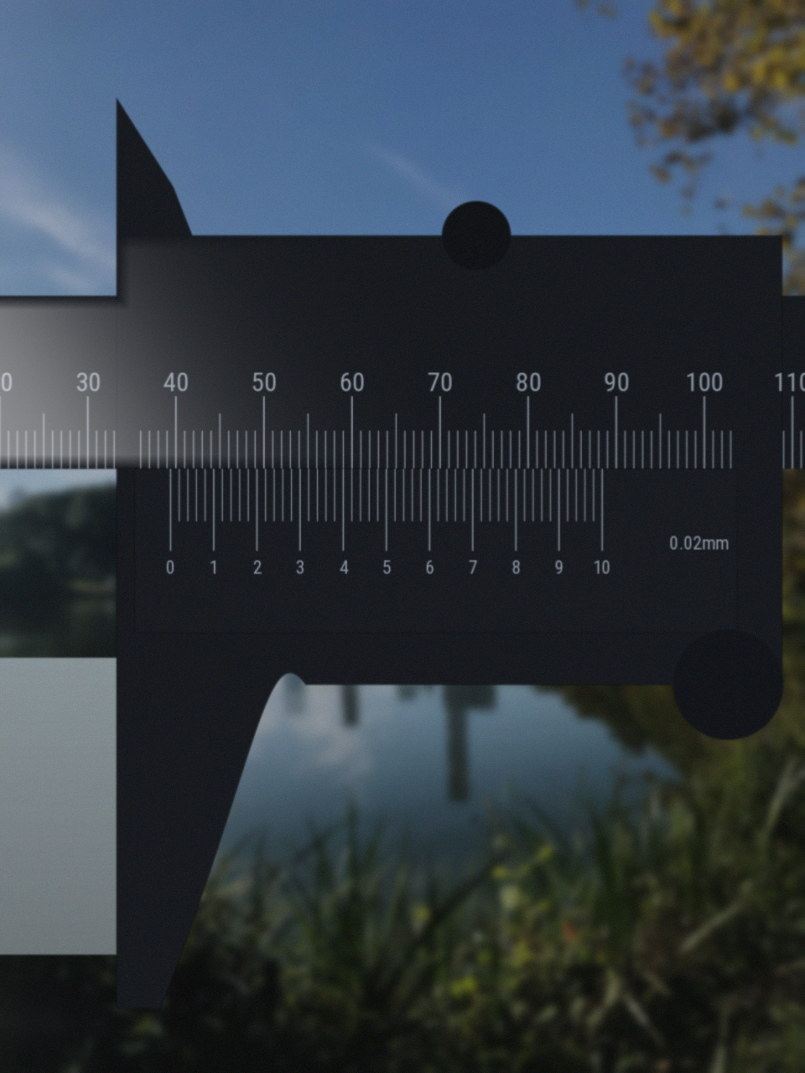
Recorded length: mm 39.4
